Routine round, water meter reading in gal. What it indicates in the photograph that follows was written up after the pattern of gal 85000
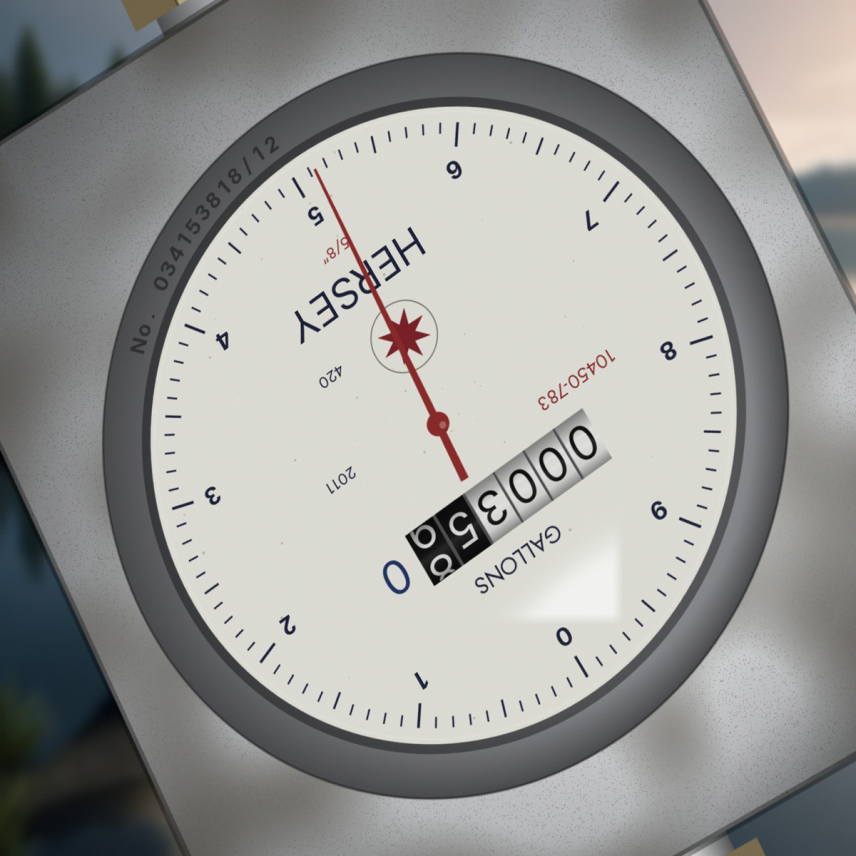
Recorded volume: gal 3585.1
